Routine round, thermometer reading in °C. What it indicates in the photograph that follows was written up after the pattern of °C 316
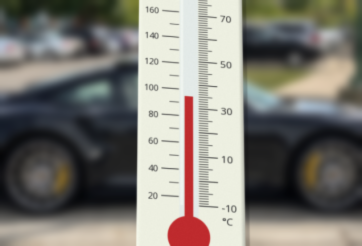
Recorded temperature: °C 35
